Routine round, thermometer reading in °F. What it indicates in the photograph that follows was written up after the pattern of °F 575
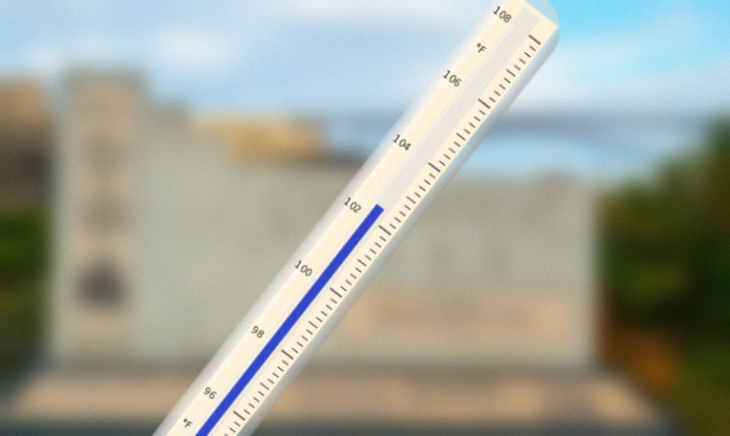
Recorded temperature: °F 102.4
